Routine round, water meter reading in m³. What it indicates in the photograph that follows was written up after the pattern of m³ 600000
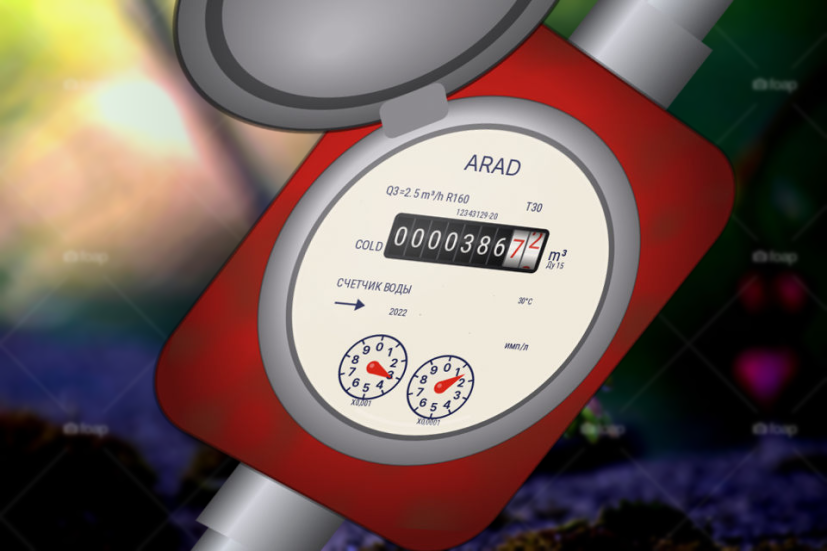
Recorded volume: m³ 386.7231
